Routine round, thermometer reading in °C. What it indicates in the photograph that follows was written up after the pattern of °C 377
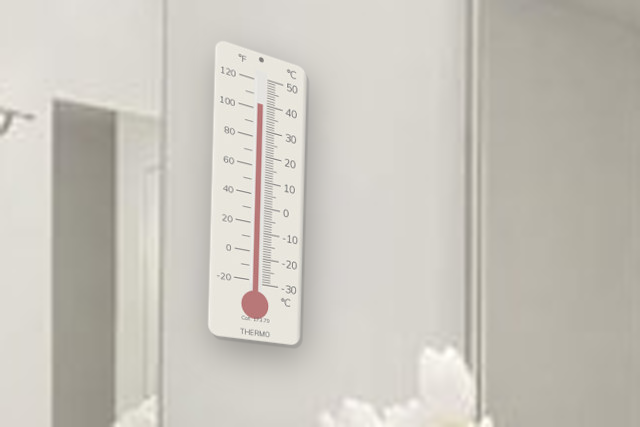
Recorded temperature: °C 40
